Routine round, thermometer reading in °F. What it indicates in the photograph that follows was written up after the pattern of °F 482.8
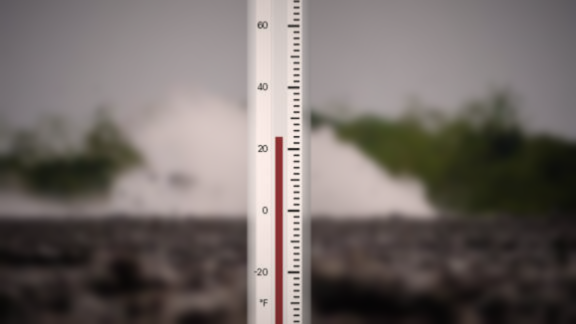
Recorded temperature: °F 24
